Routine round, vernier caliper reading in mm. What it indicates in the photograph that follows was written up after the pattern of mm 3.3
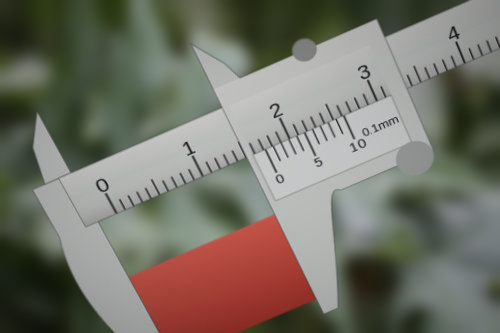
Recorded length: mm 17.2
